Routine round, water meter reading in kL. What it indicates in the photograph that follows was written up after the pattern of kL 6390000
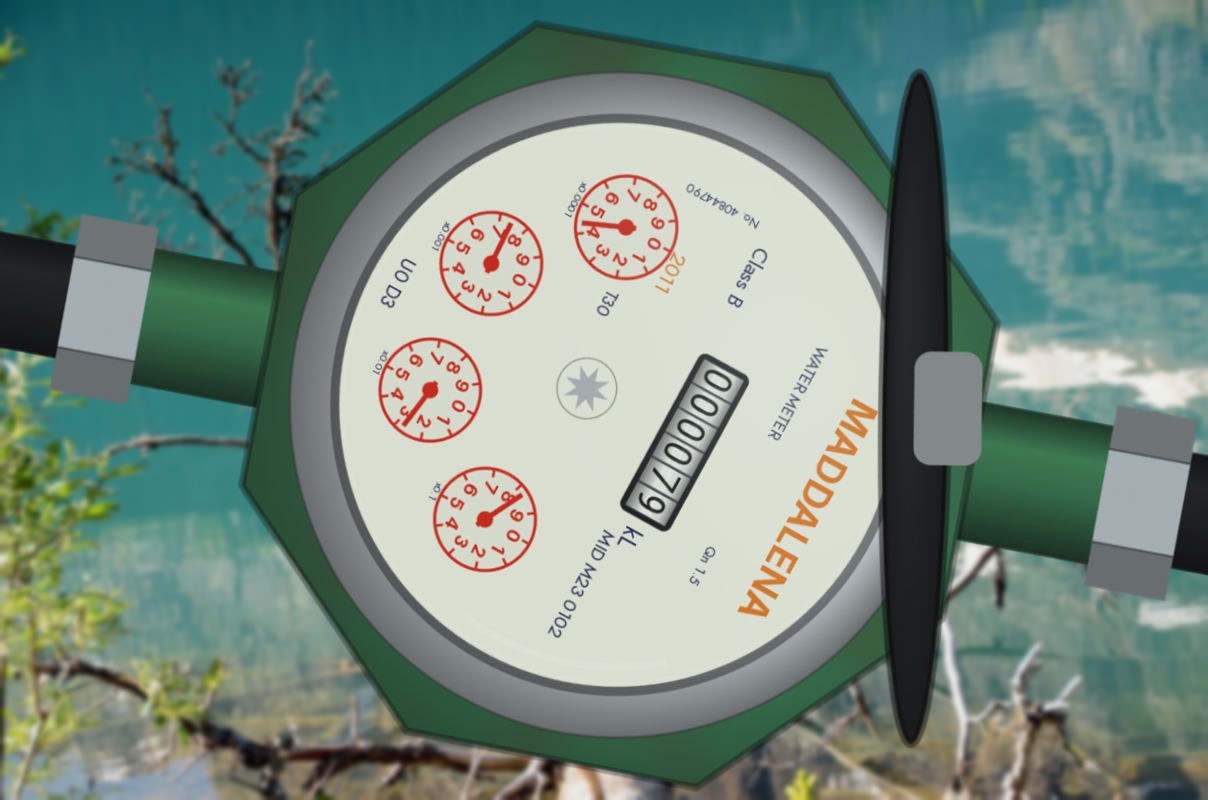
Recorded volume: kL 79.8274
